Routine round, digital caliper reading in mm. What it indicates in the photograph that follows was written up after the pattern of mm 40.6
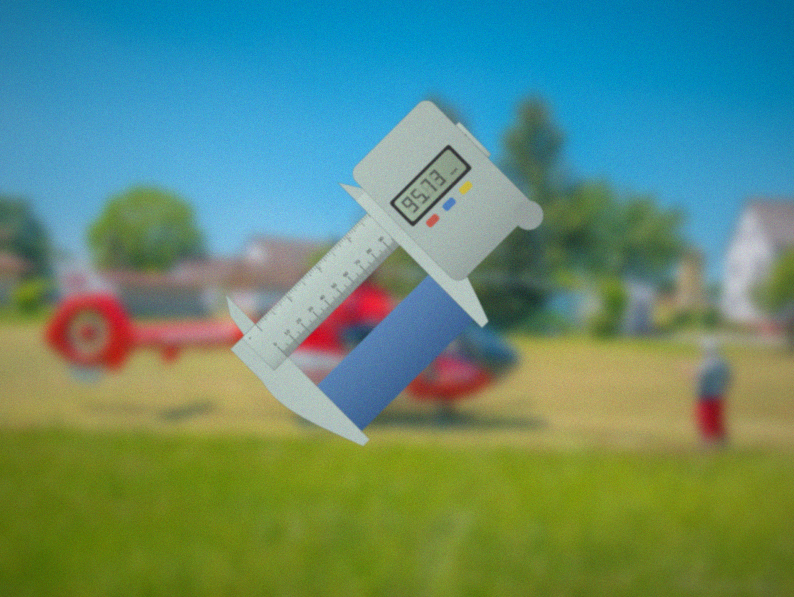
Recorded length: mm 95.73
